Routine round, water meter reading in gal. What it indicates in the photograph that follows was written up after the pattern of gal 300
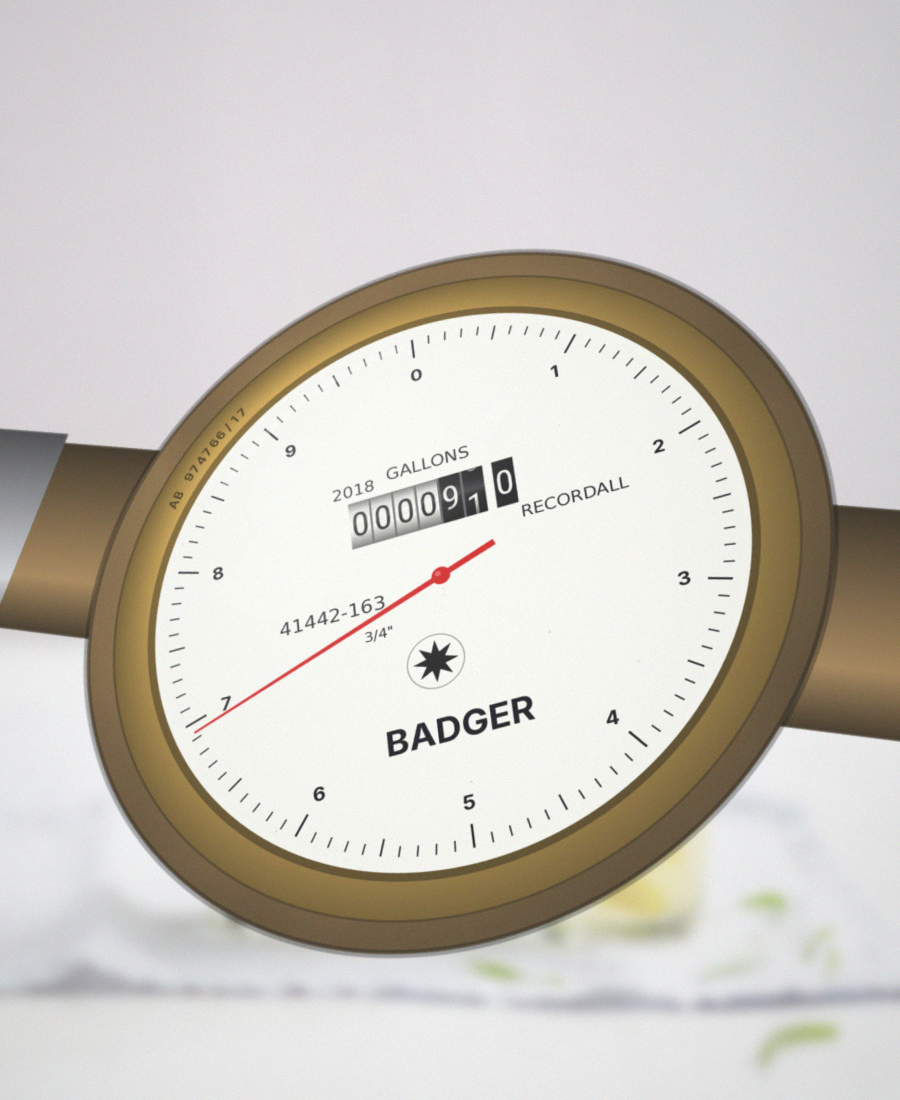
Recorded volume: gal 906.9
